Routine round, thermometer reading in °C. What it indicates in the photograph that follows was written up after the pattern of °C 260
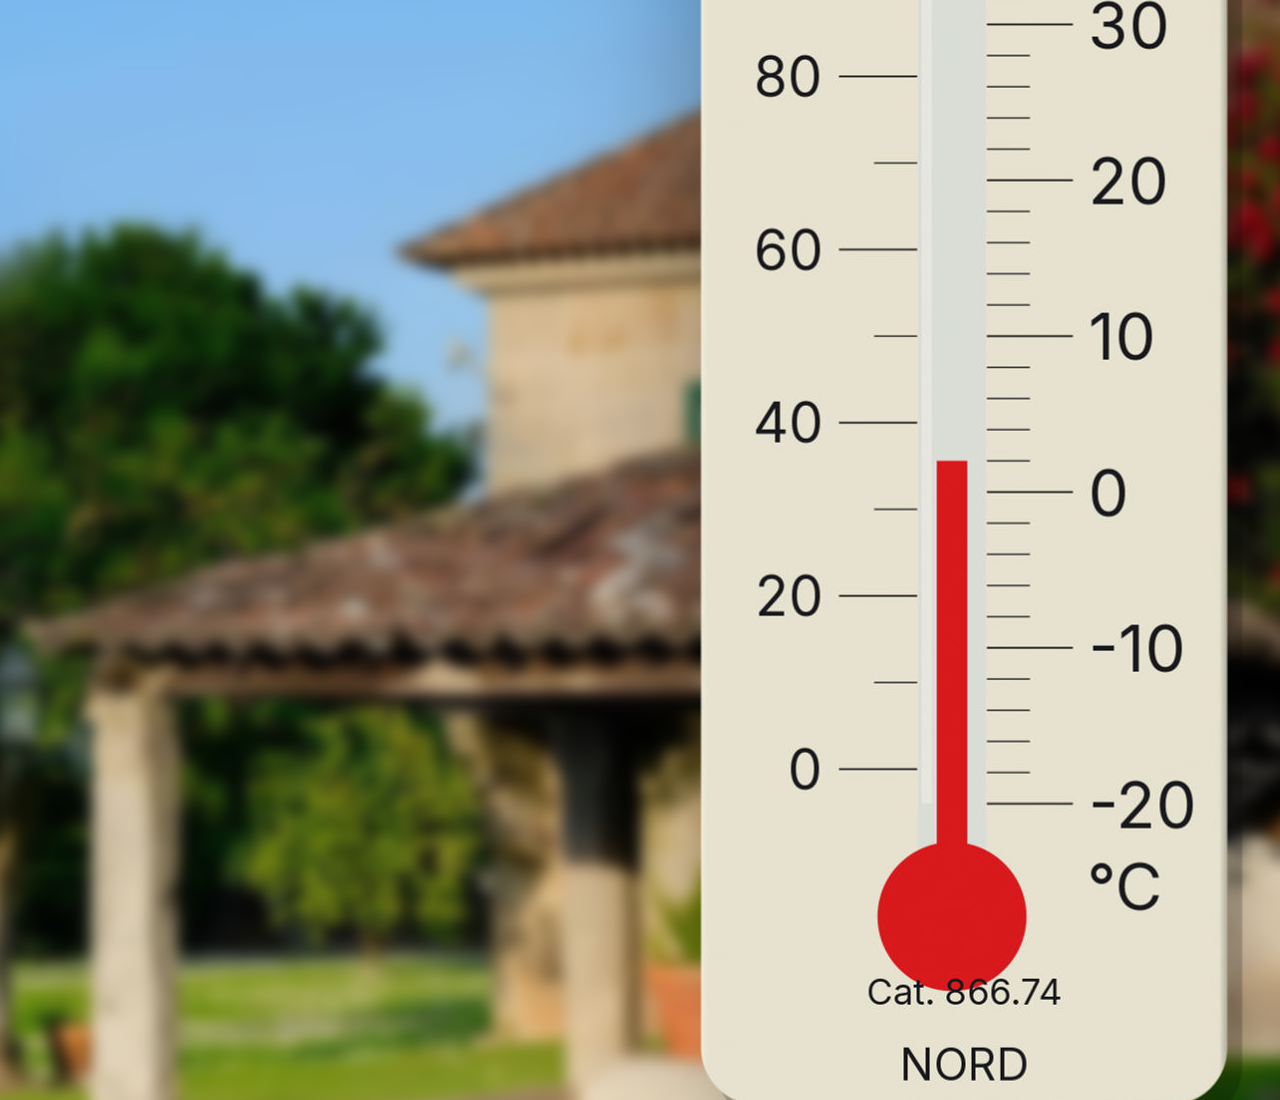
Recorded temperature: °C 2
